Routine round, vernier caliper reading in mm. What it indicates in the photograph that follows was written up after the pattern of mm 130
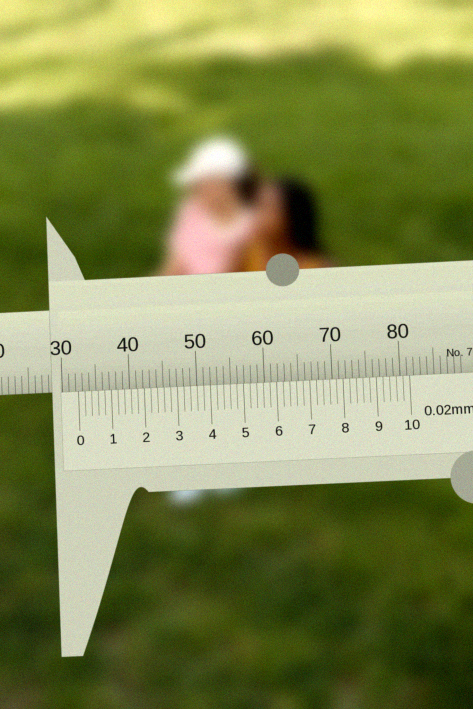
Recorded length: mm 32.4
